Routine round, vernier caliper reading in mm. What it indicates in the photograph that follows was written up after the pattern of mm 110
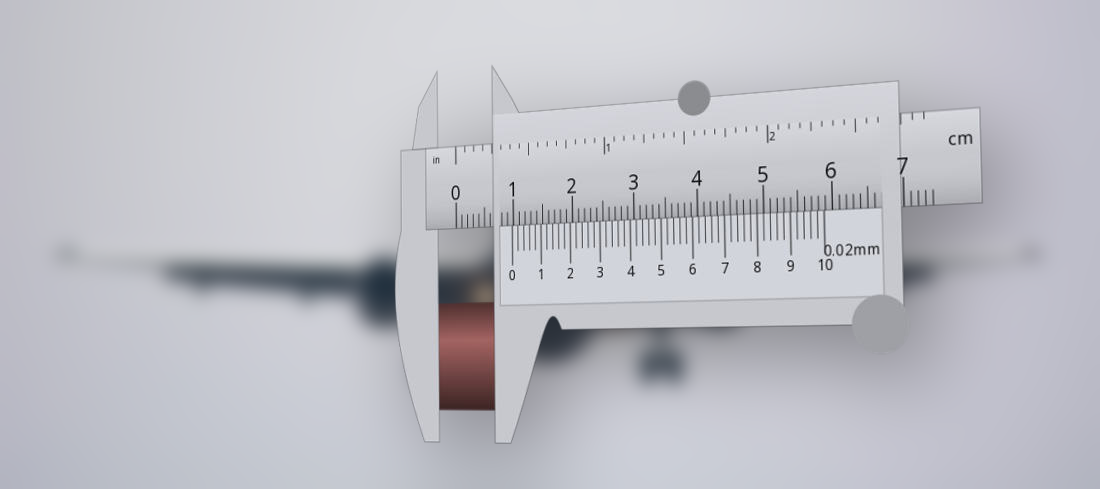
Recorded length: mm 9.8
